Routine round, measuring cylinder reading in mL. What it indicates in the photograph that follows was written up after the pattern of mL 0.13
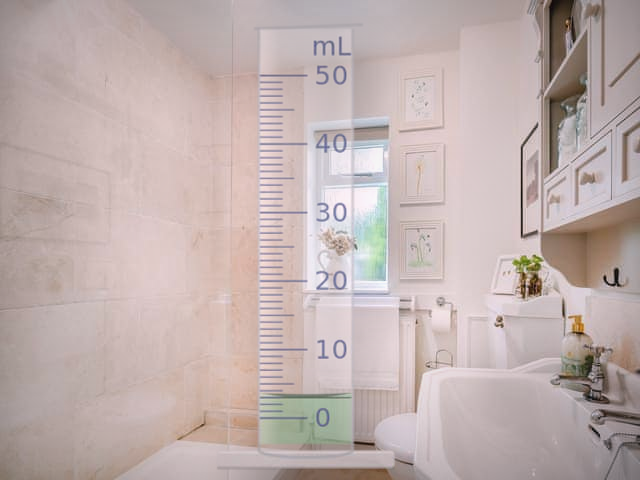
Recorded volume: mL 3
